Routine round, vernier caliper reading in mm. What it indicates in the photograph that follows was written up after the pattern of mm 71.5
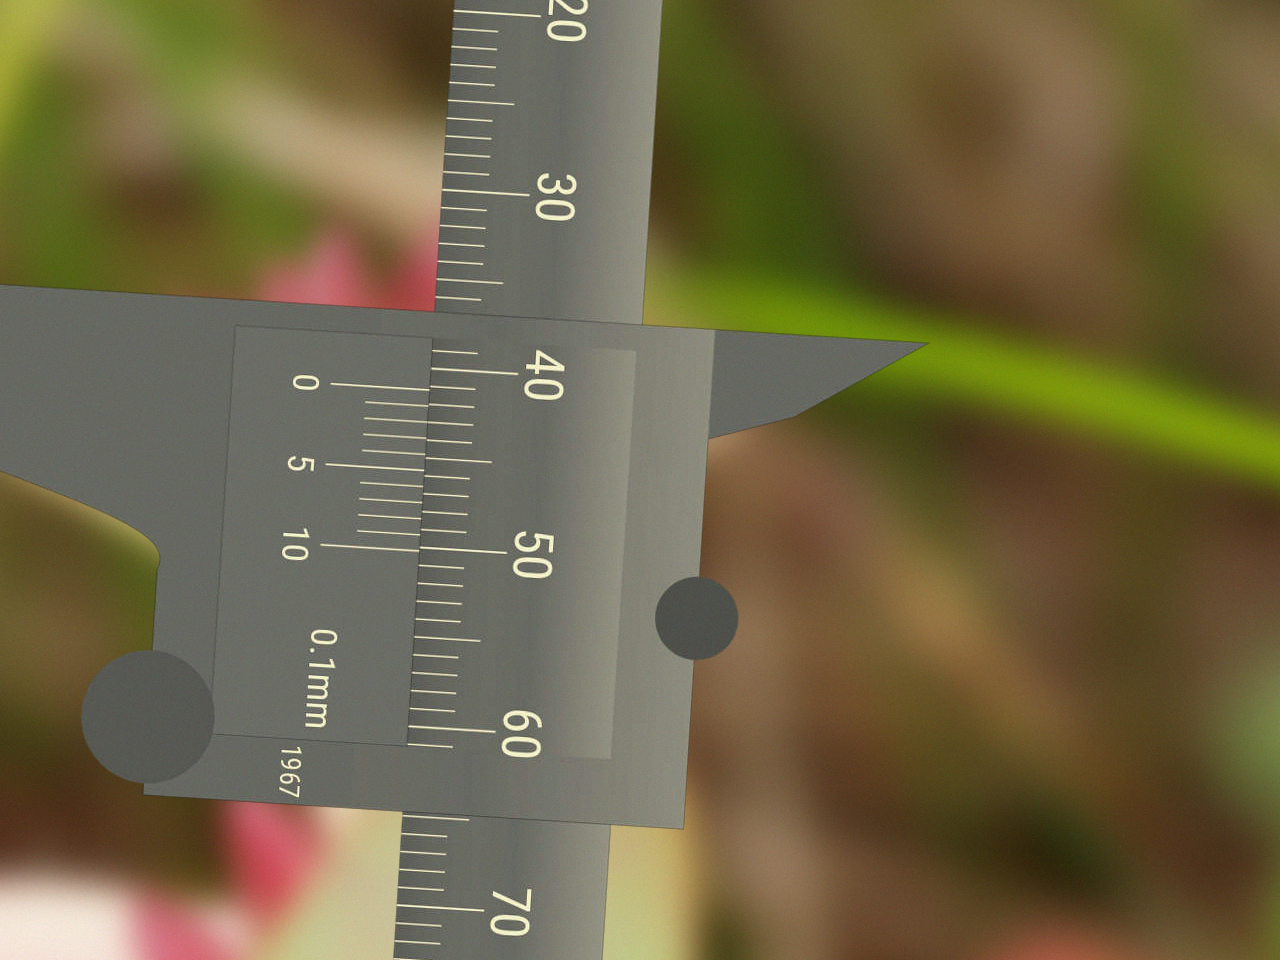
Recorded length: mm 41.2
